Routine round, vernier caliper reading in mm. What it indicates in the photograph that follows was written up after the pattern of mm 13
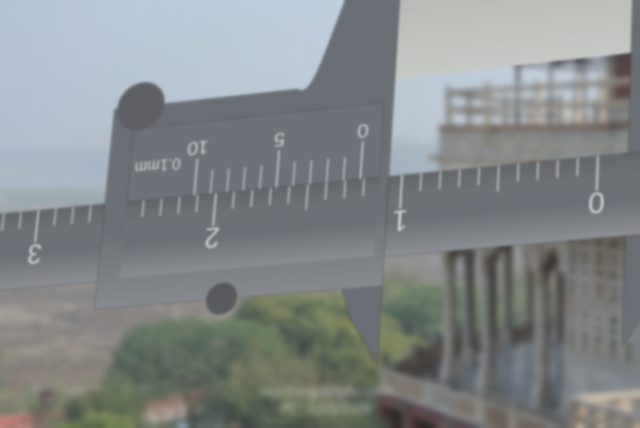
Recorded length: mm 12.2
